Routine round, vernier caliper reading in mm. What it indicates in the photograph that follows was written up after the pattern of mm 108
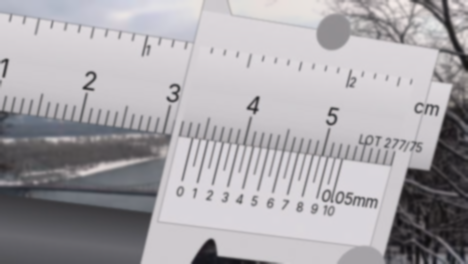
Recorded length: mm 33.6
